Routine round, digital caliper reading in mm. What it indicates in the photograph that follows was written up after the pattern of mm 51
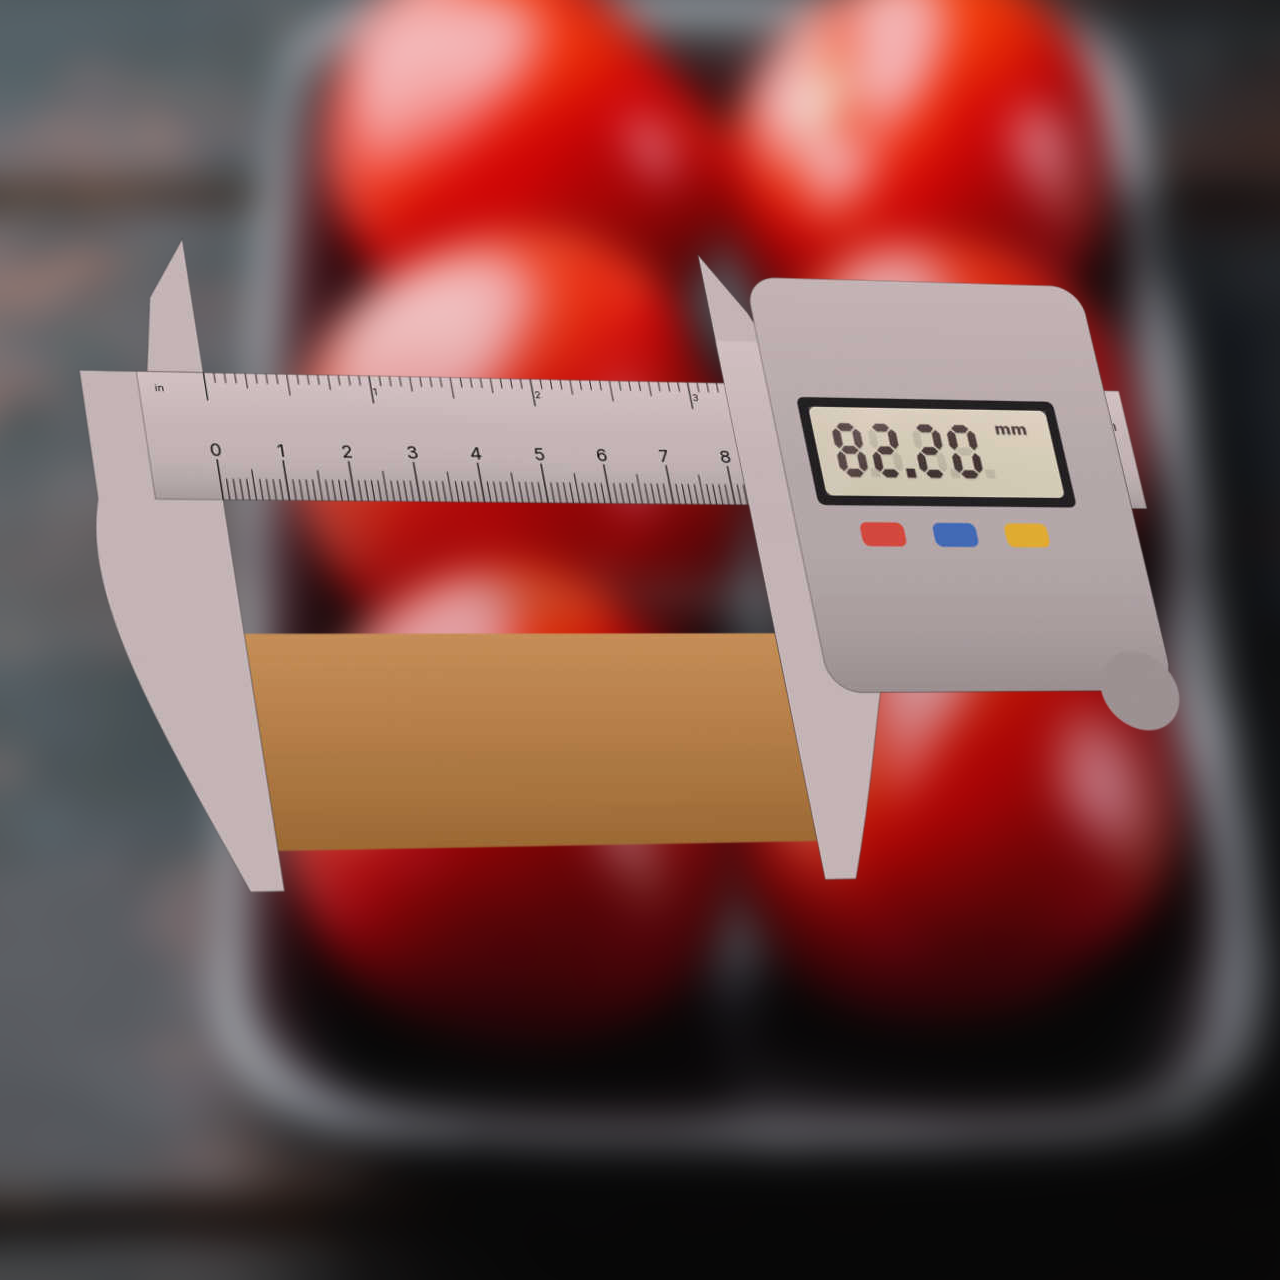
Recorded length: mm 82.20
